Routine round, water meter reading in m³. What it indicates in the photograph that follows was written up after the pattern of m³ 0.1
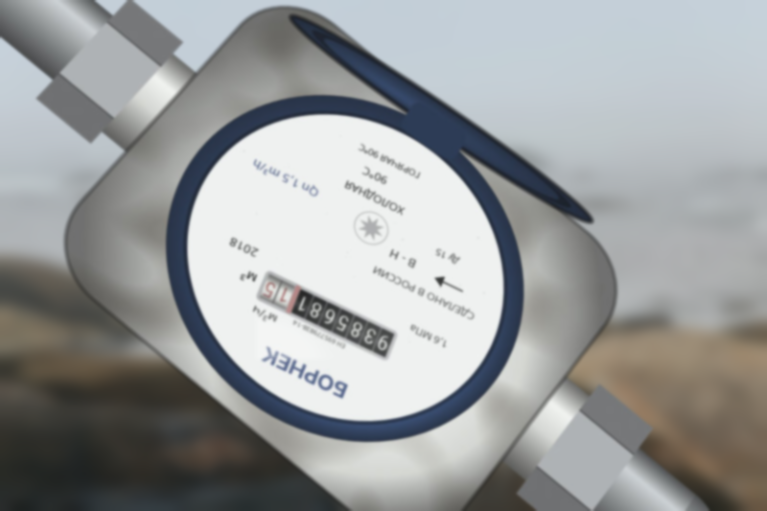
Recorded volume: m³ 9385681.15
